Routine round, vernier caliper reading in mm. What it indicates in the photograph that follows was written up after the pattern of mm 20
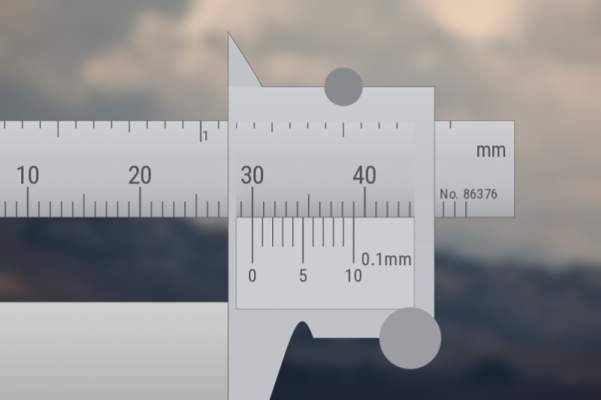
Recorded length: mm 30.0
